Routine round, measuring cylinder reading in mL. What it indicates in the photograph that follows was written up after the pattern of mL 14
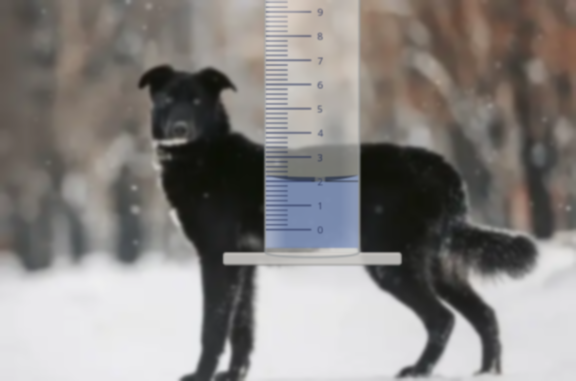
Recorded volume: mL 2
